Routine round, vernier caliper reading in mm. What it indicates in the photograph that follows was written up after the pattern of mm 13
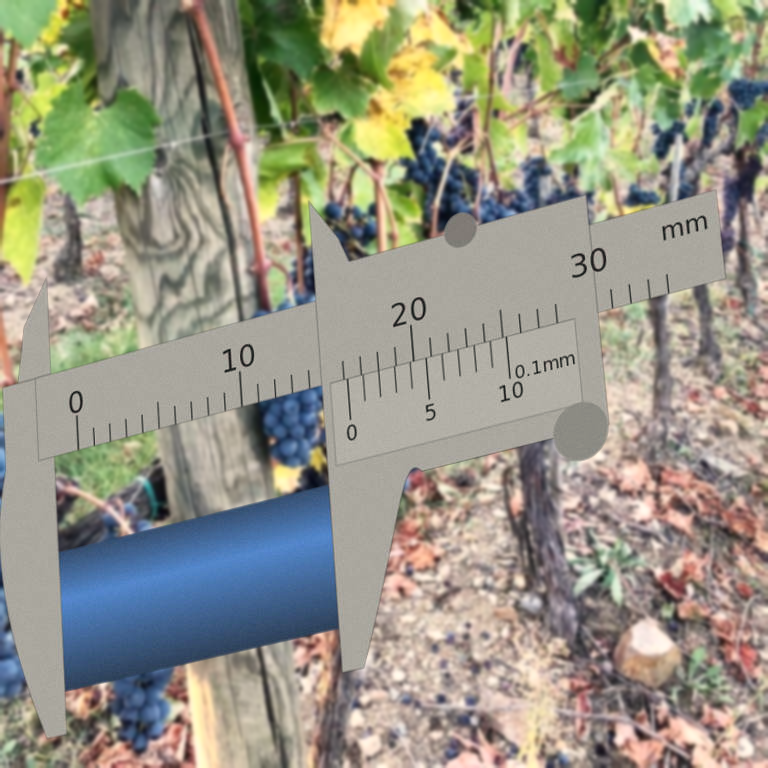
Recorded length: mm 16.2
